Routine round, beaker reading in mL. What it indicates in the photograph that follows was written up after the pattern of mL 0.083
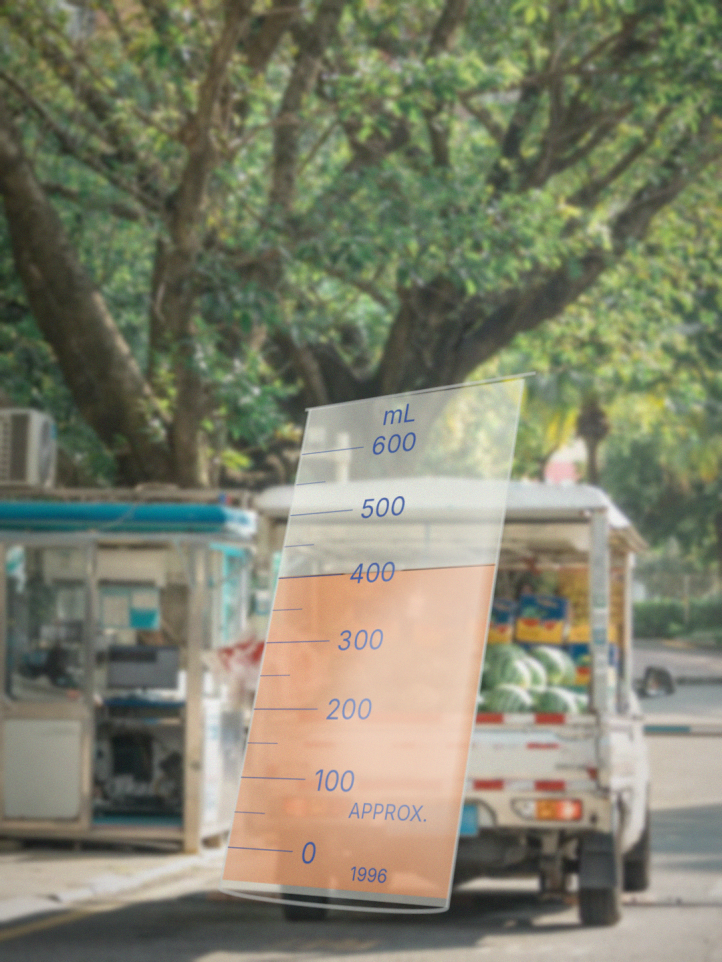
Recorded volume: mL 400
